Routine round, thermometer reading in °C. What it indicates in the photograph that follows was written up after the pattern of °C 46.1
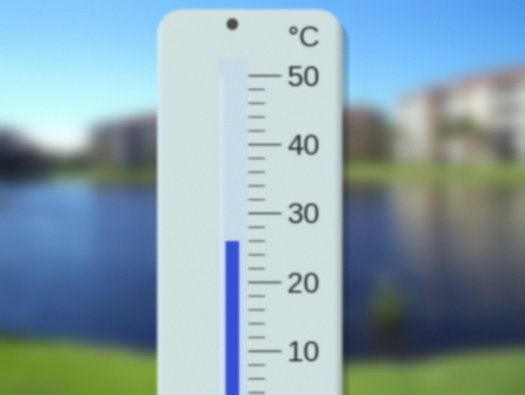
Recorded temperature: °C 26
